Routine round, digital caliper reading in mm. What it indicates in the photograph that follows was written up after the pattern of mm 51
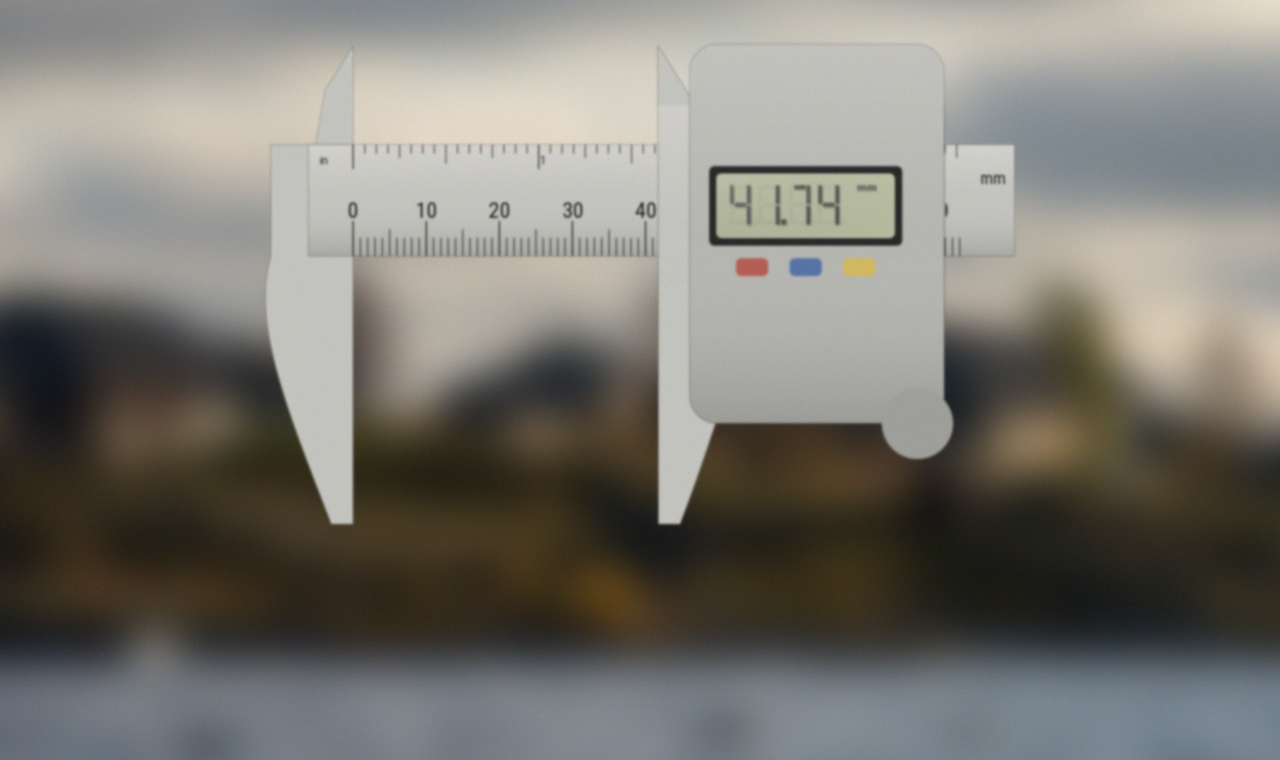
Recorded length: mm 41.74
